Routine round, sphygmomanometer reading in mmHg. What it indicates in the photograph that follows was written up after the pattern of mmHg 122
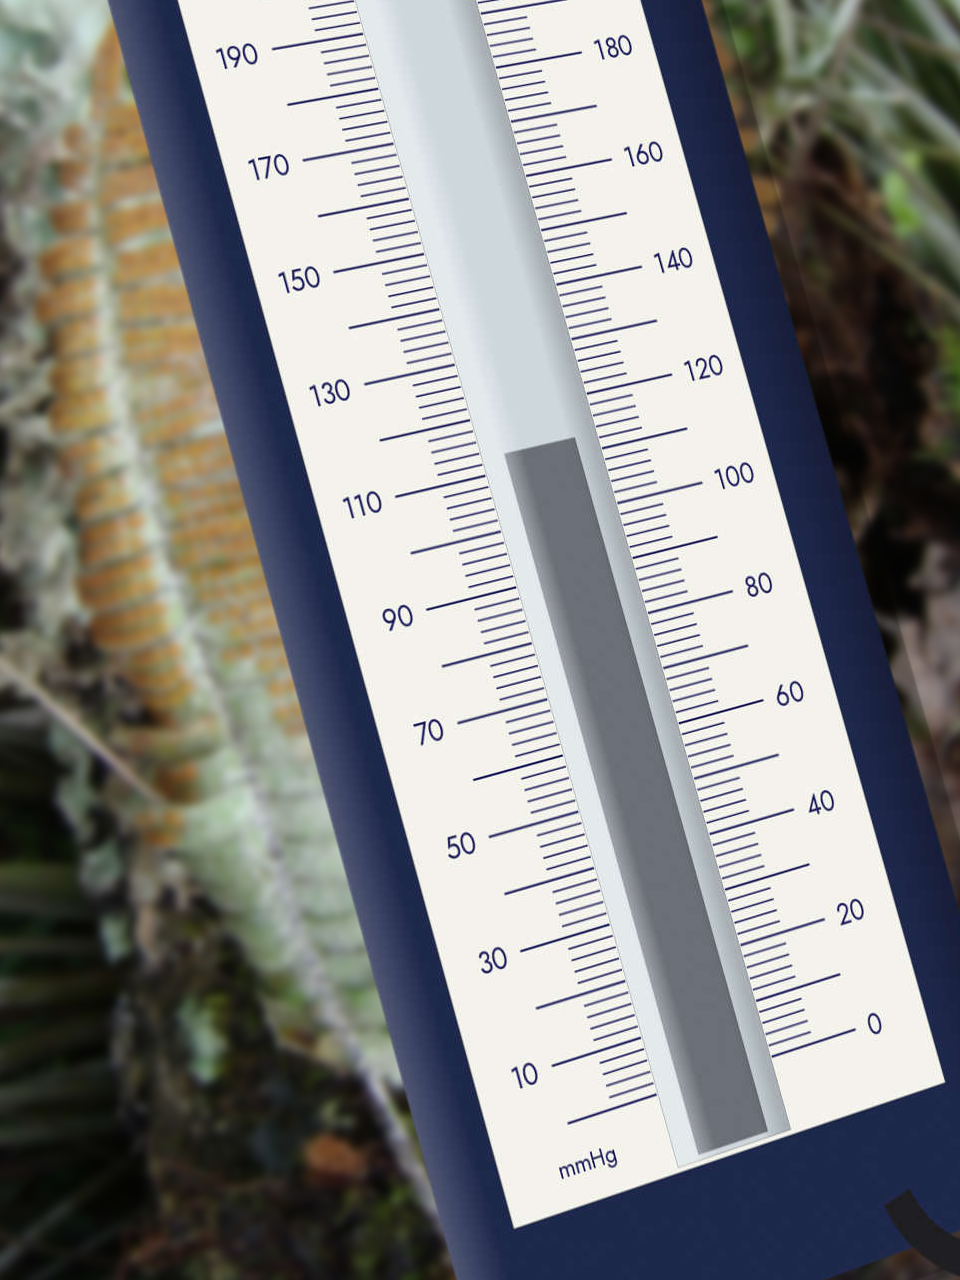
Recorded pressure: mmHg 113
